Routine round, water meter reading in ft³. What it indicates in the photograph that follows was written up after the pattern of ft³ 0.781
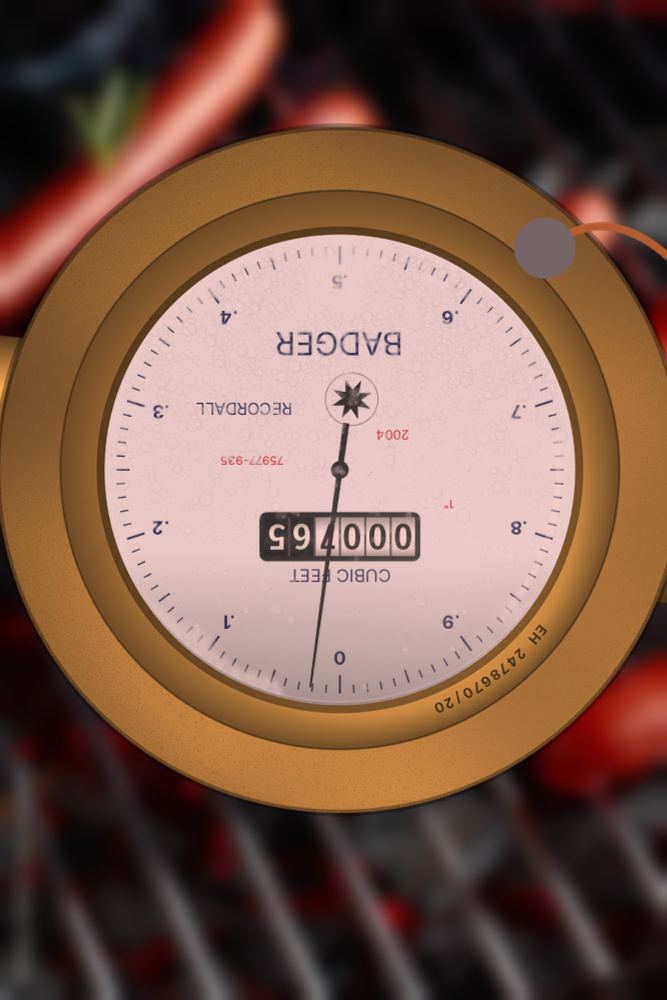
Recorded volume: ft³ 765.02
